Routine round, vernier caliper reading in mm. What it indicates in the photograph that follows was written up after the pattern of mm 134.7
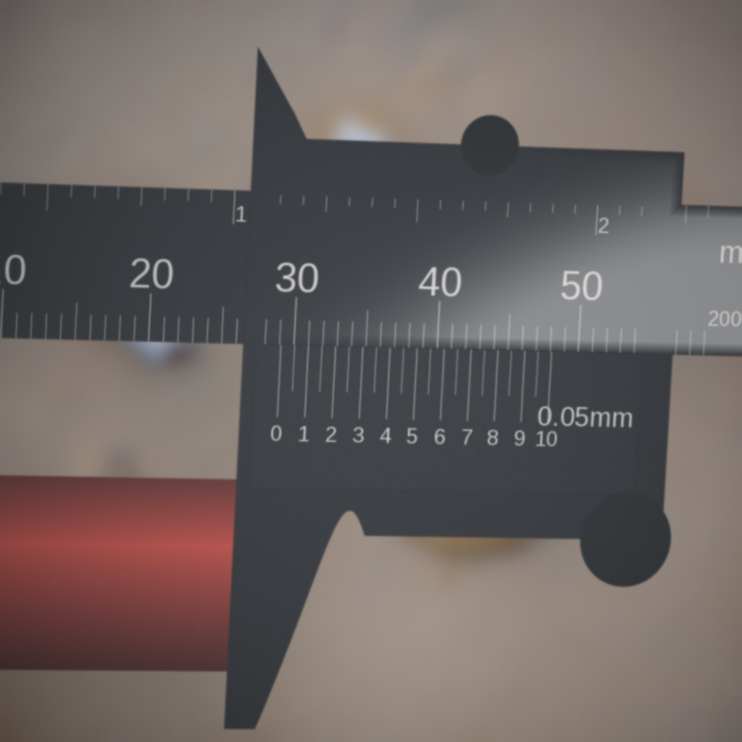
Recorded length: mm 29.1
